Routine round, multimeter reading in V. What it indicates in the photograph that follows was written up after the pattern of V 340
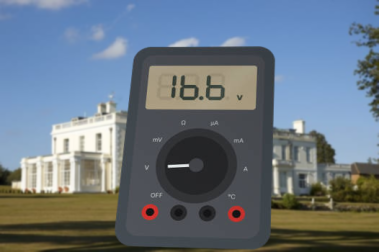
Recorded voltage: V 16.6
